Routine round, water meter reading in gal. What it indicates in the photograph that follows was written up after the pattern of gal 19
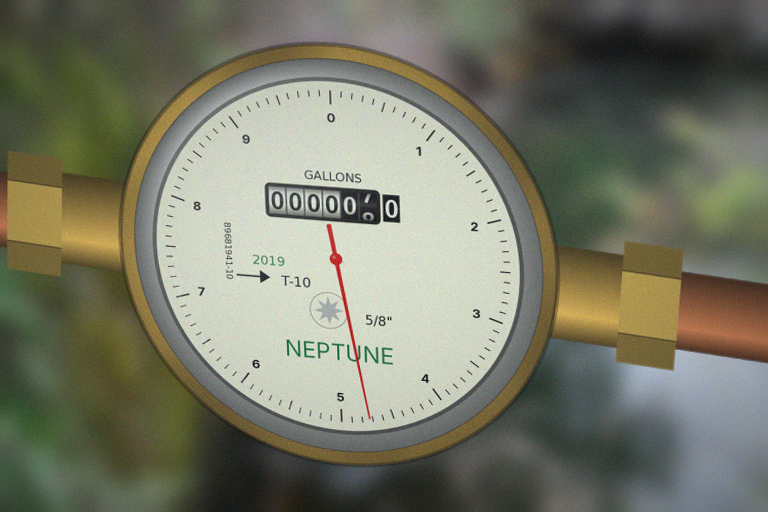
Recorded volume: gal 74.7
